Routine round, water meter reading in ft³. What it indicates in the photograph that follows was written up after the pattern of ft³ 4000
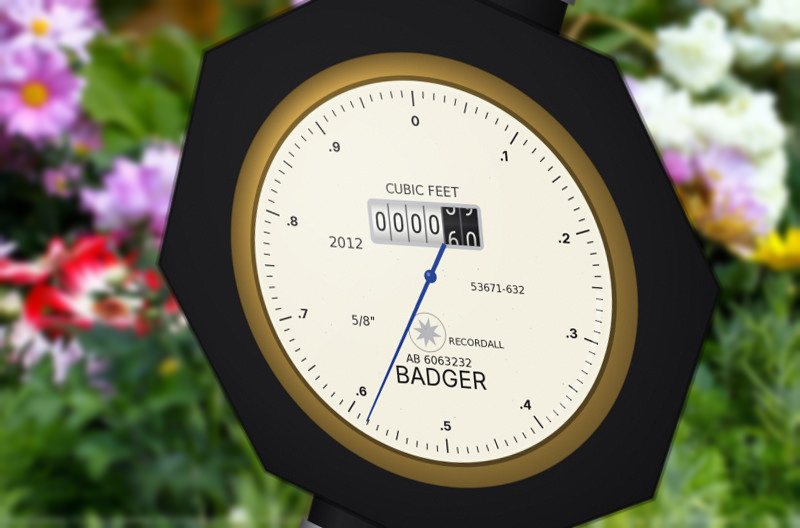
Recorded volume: ft³ 59.58
